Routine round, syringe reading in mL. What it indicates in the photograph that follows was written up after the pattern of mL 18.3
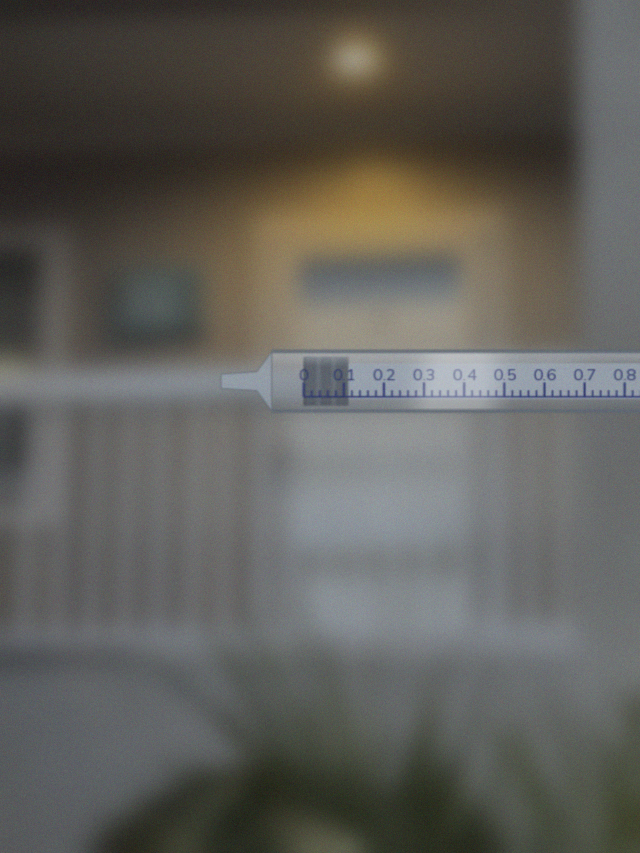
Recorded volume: mL 0
